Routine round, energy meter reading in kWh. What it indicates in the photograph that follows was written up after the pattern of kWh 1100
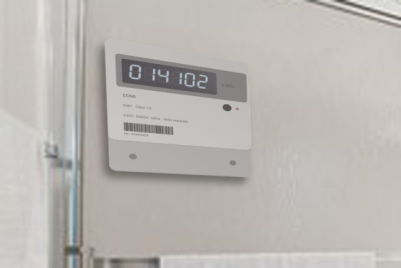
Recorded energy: kWh 14102
